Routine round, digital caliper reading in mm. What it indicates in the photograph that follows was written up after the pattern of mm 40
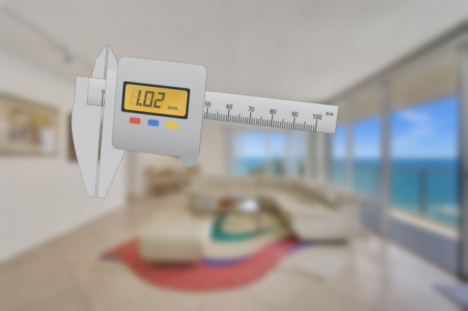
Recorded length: mm 1.02
